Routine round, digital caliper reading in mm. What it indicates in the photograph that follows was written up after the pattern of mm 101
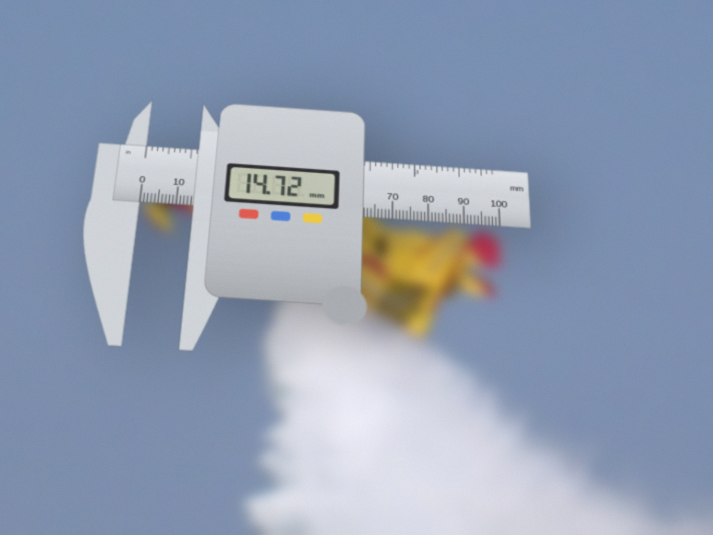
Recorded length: mm 14.72
